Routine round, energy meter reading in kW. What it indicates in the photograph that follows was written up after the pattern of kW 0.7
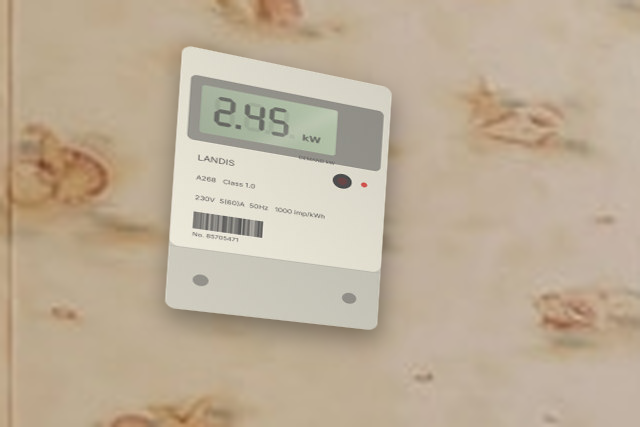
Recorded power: kW 2.45
